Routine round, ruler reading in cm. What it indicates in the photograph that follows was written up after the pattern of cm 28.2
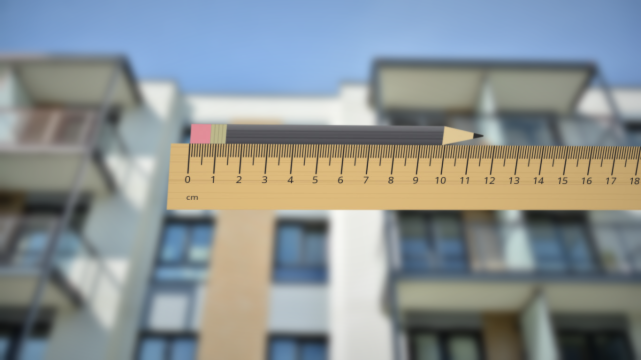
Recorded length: cm 11.5
